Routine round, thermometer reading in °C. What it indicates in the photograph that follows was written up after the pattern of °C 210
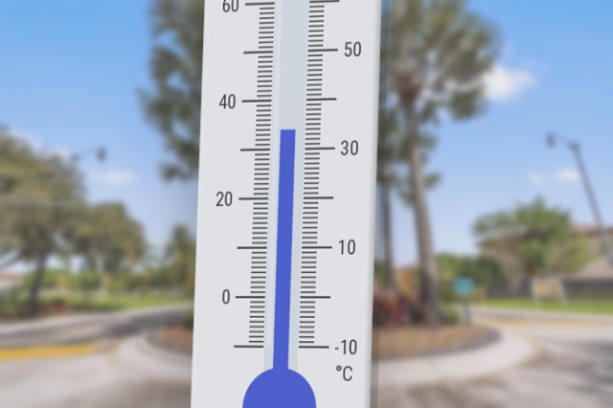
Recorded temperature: °C 34
